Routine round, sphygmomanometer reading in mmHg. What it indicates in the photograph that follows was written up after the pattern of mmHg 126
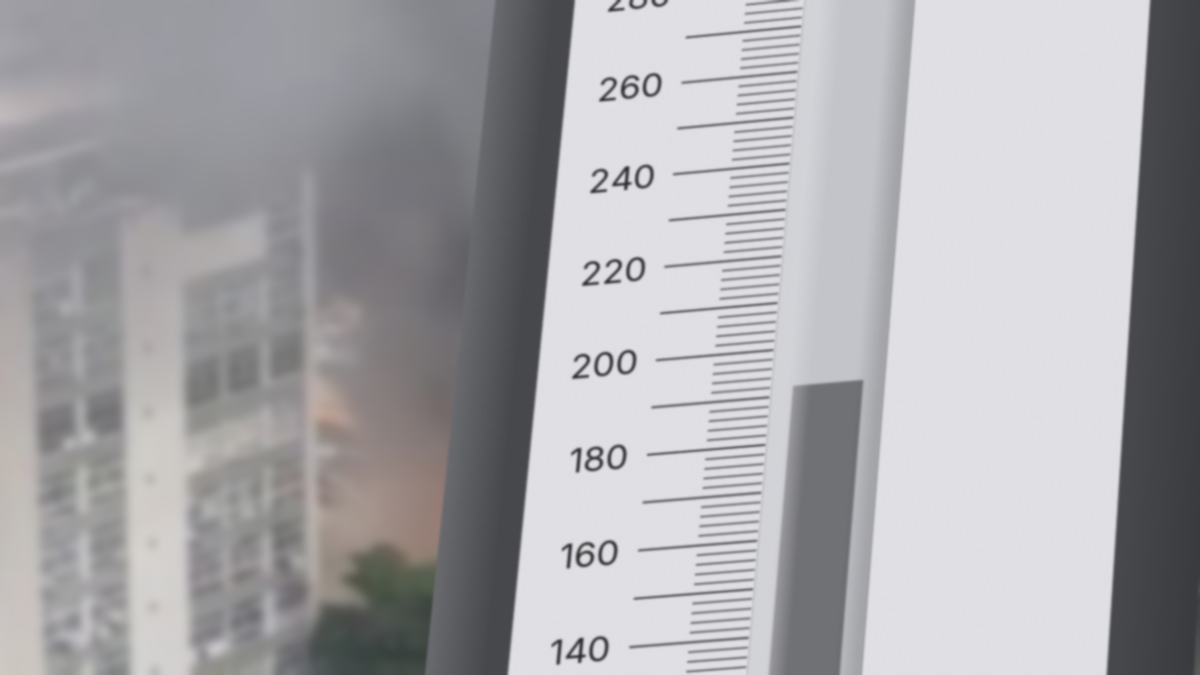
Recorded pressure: mmHg 192
